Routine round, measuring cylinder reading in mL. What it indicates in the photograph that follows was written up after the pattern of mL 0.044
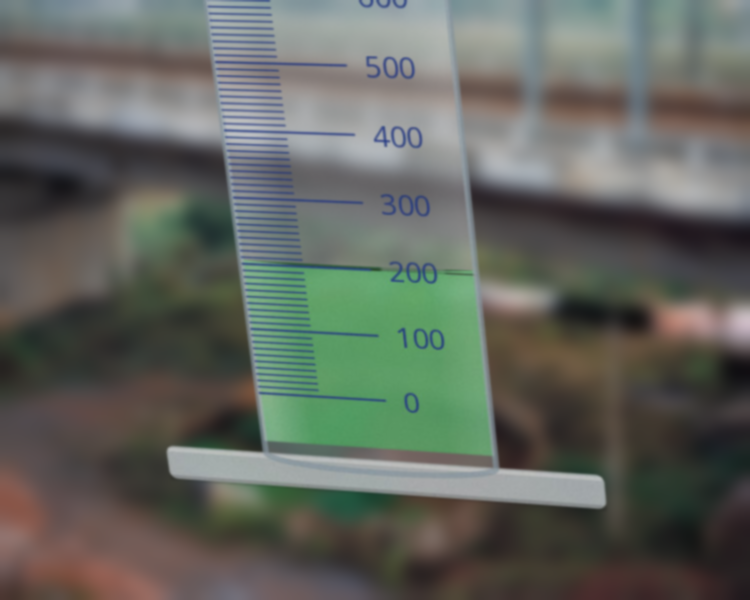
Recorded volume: mL 200
